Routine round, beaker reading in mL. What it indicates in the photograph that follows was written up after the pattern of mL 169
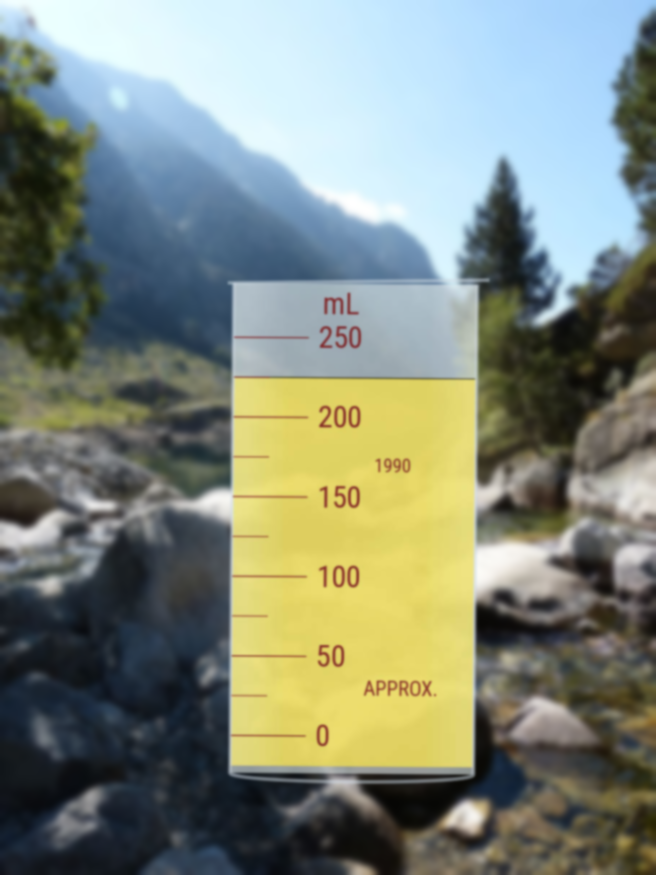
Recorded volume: mL 225
